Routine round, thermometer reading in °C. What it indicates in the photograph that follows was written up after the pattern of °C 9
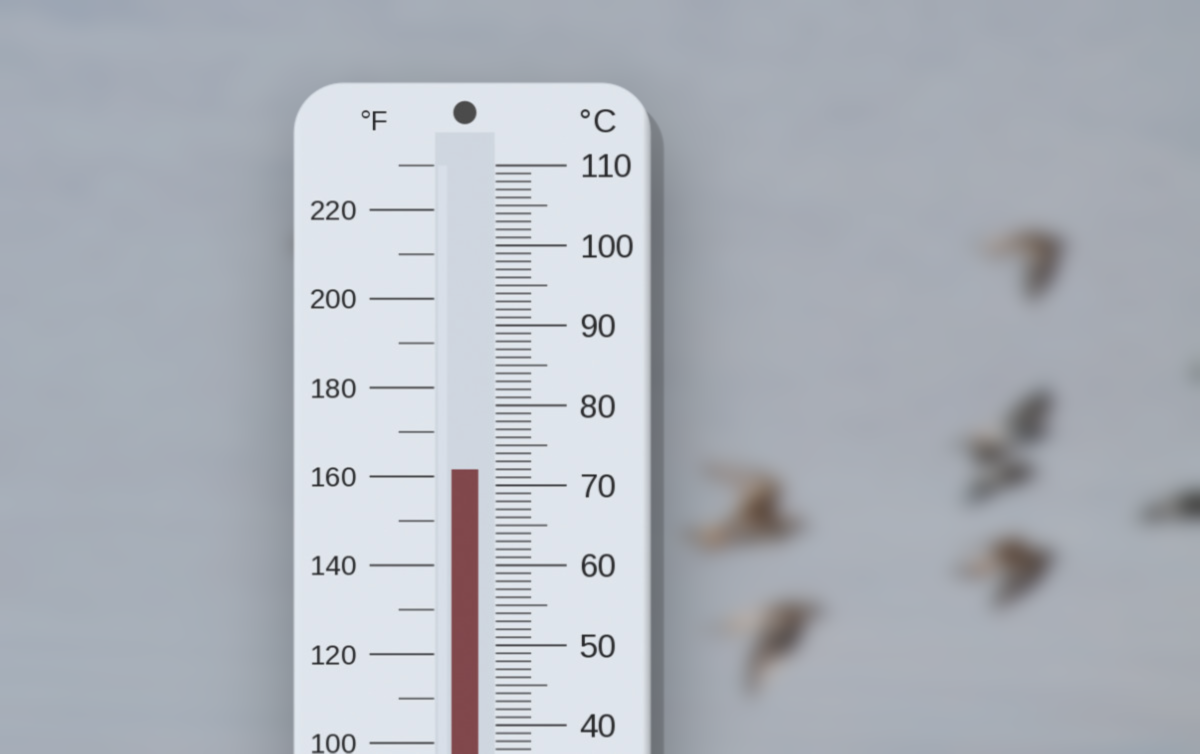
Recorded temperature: °C 72
